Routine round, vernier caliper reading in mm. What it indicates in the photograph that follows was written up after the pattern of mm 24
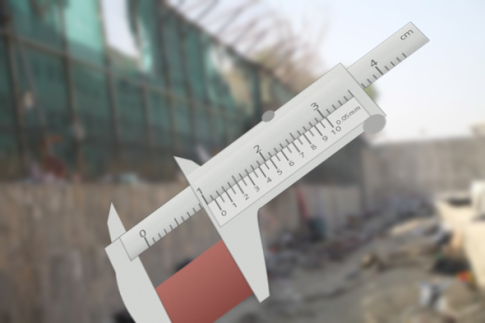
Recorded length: mm 11.2
